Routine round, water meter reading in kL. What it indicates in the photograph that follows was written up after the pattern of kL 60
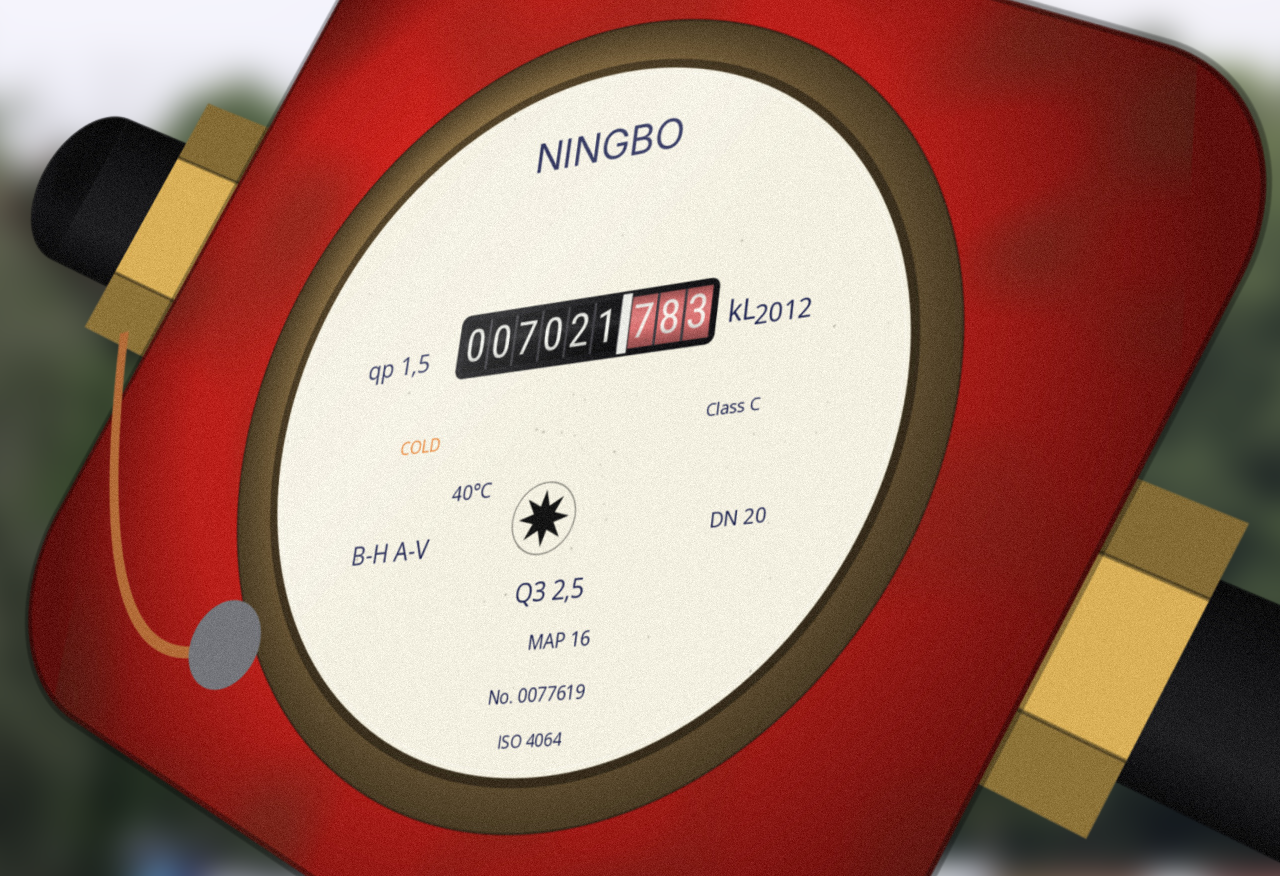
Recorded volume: kL 7021.783
